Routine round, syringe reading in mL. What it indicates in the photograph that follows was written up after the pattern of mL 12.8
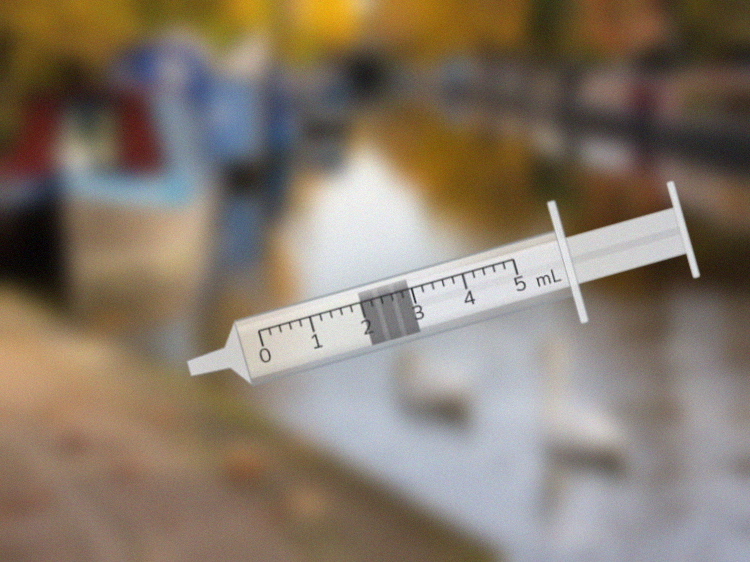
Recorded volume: mL 2
